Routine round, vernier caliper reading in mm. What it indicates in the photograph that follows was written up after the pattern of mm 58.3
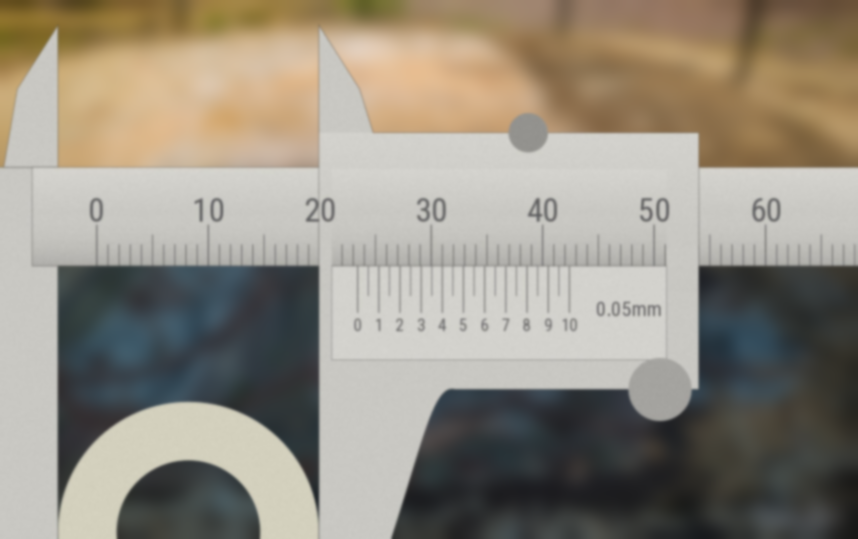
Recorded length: mm 23.4
